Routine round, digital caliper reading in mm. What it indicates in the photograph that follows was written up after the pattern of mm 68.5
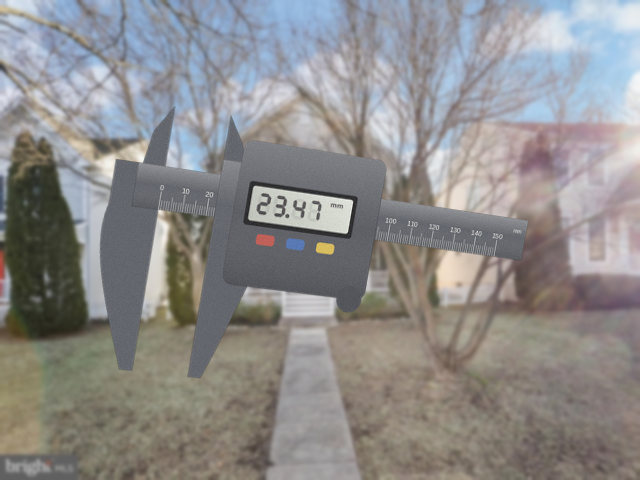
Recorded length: mm 23.47
